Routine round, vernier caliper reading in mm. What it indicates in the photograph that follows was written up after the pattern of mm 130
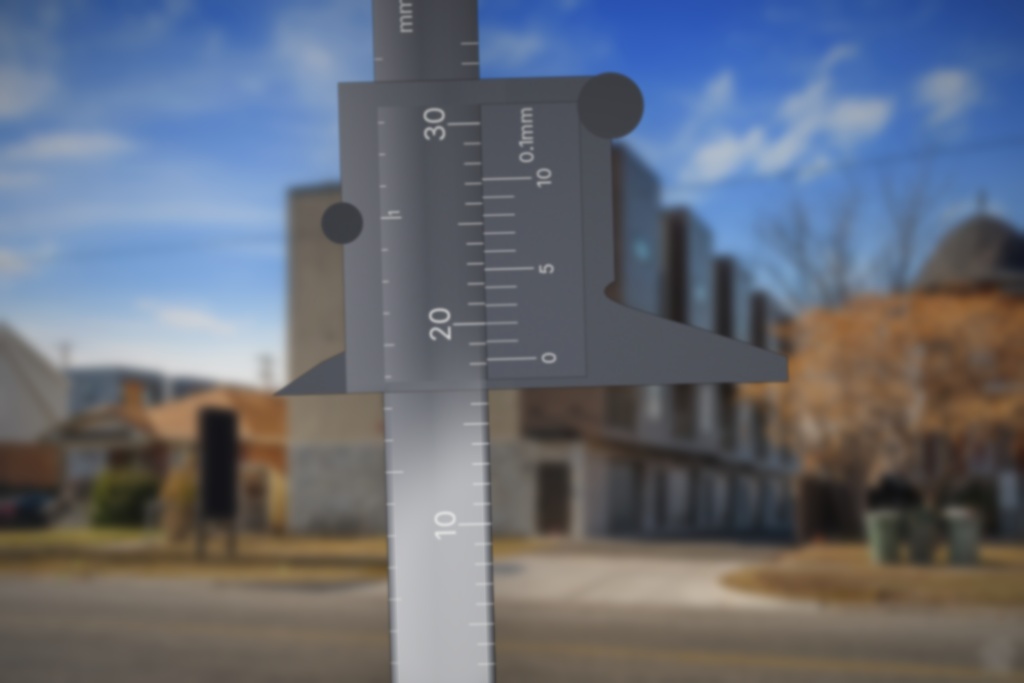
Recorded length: mm 18.2
